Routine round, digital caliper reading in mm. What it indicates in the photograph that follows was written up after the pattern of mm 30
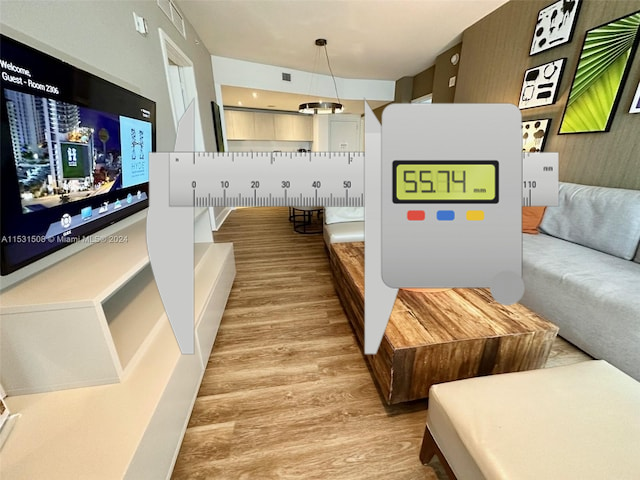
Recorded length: mm 55.74
